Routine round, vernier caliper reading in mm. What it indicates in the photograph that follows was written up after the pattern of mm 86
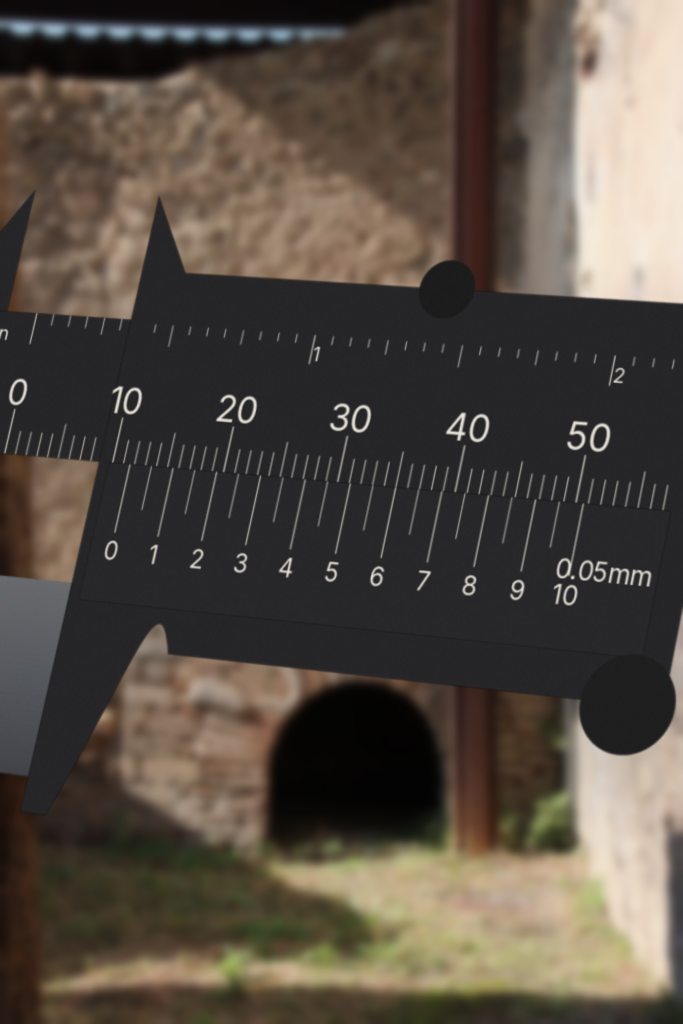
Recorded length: mm 11.6
